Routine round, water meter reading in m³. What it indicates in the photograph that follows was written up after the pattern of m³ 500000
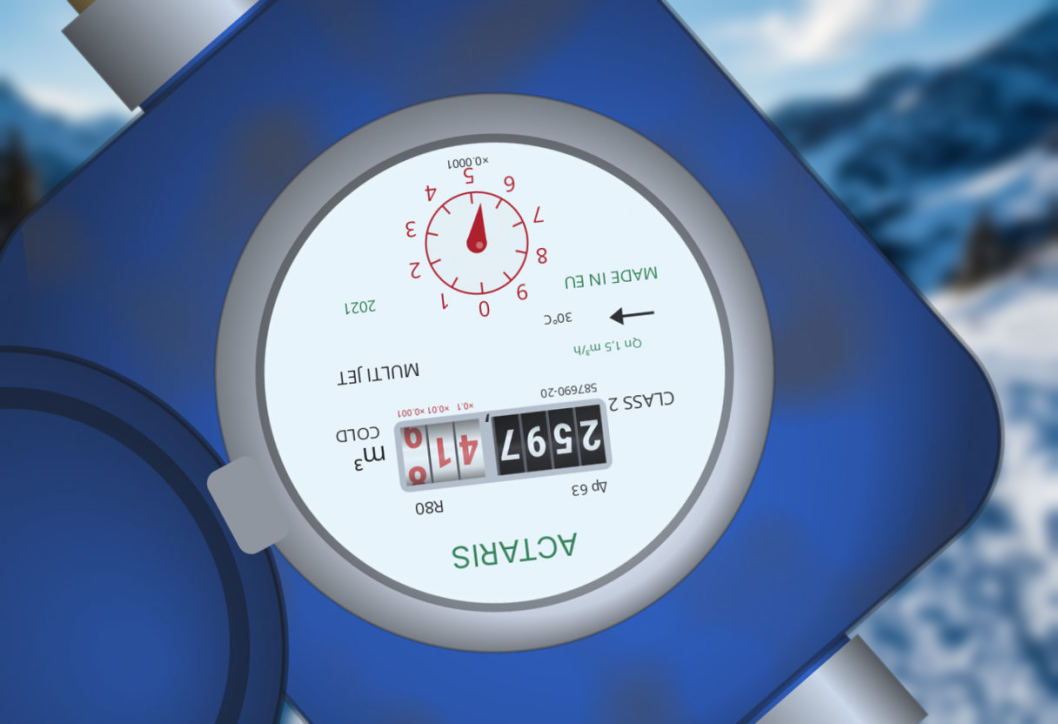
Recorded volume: m³ 2597.4185
